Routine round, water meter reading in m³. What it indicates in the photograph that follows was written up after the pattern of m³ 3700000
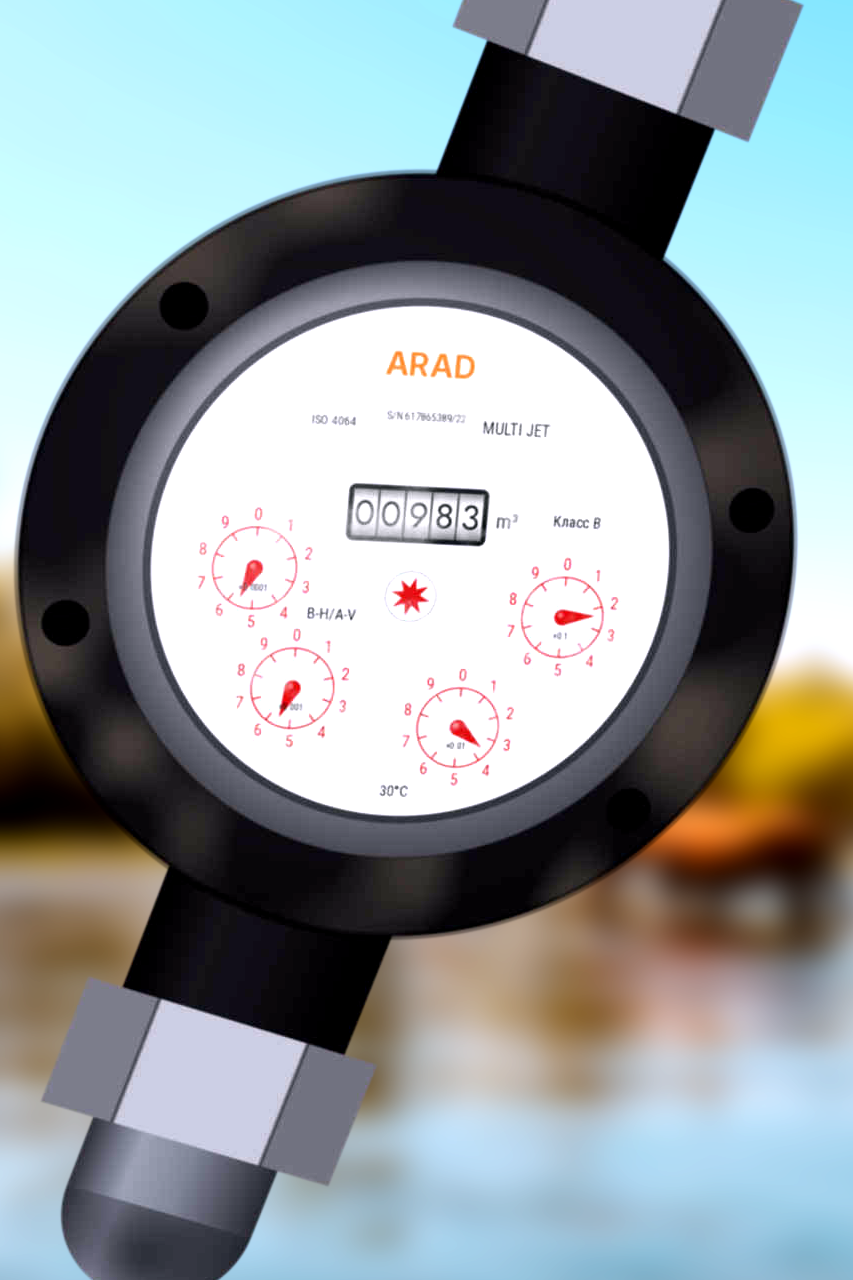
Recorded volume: m³ 983.2355
